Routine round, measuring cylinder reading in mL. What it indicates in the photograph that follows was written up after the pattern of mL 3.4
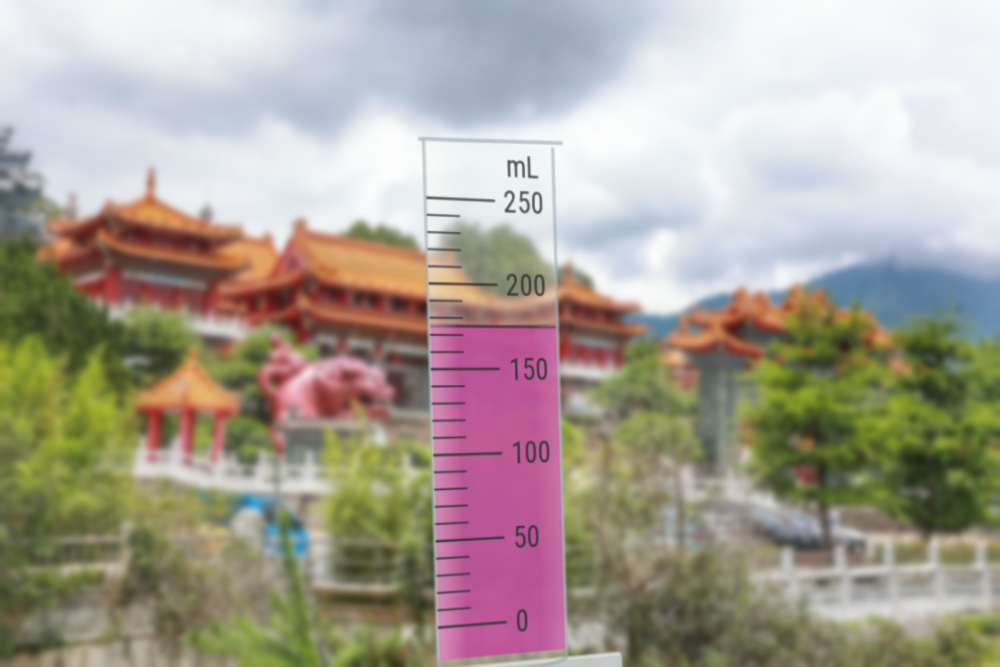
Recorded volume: mL 175
